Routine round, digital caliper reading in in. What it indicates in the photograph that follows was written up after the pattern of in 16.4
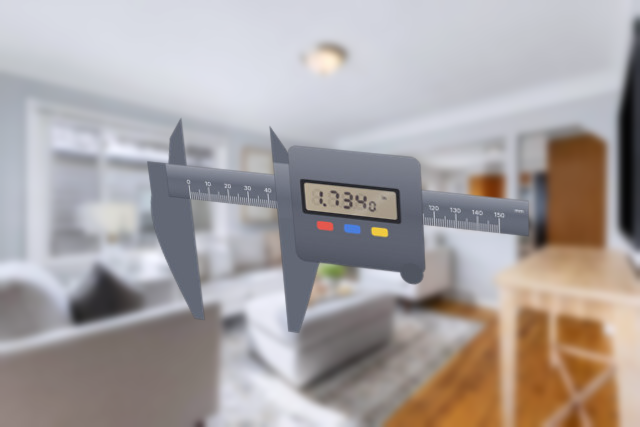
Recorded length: in 1.7340
